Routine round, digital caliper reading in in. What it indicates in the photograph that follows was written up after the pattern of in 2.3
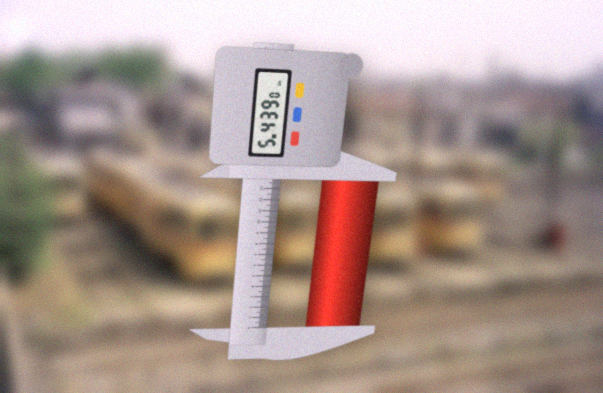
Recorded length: in 5.4390
